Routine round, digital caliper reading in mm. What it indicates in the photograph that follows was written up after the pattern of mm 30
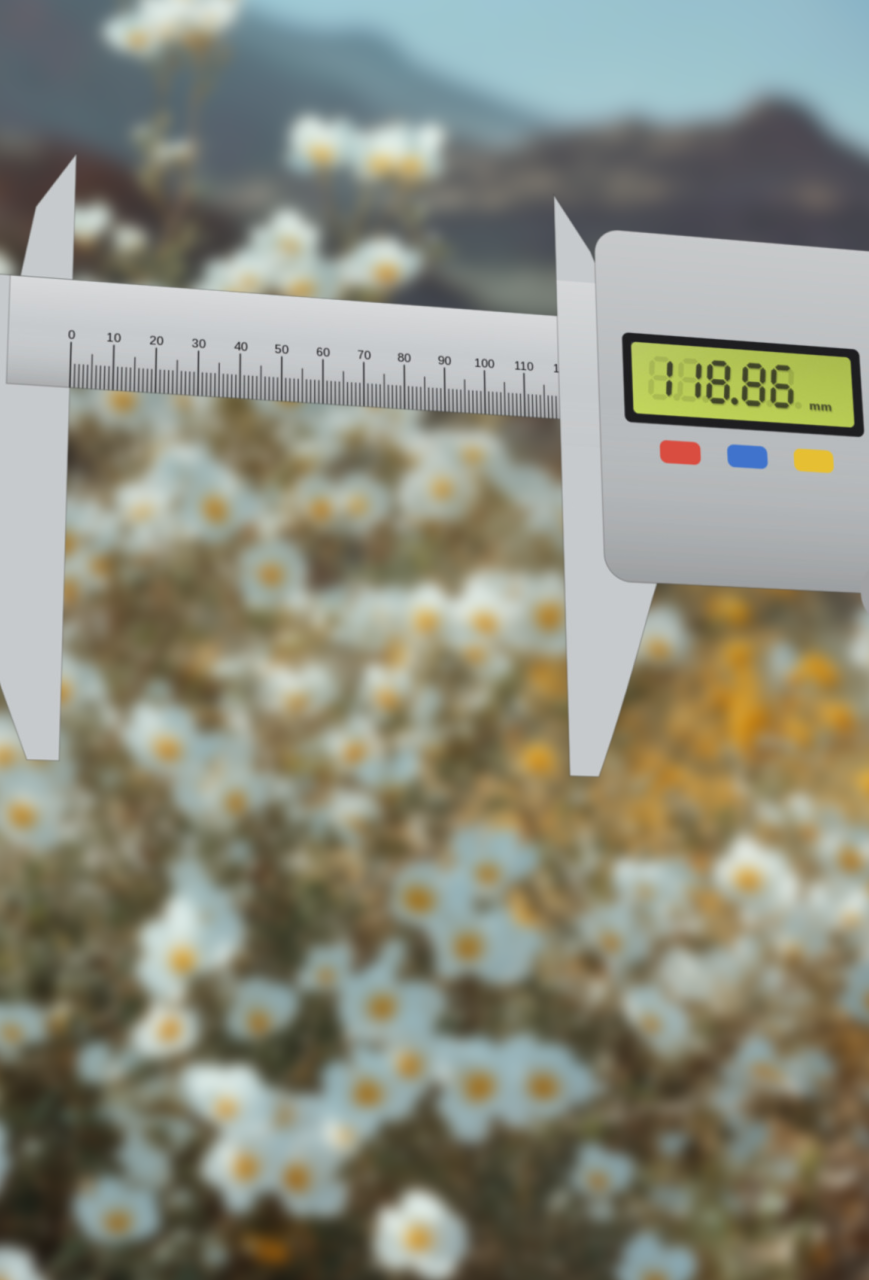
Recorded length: mm 118.86
